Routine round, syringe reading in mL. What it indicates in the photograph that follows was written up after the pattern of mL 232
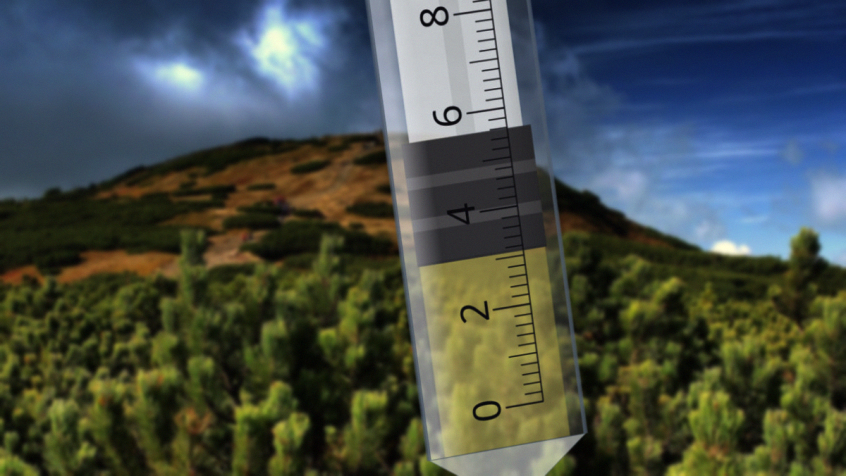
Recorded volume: mL 3.1
